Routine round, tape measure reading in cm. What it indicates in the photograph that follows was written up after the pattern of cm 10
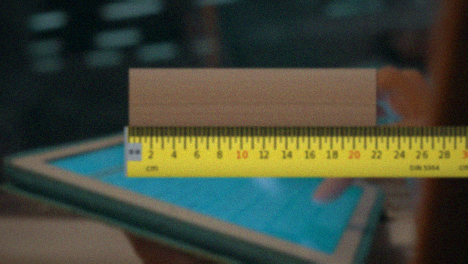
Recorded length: cm 22
